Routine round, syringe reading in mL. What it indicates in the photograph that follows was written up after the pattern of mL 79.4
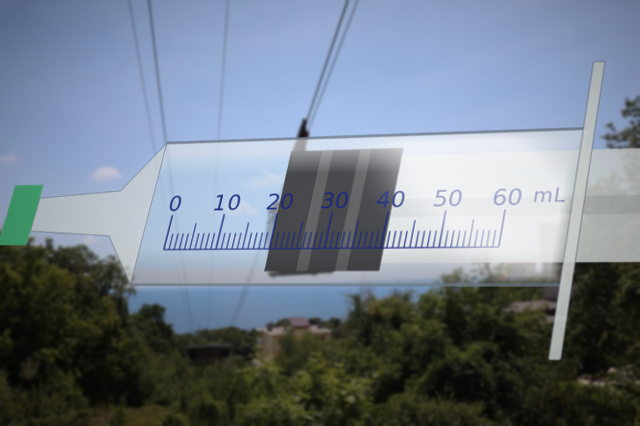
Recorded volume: mL 20
